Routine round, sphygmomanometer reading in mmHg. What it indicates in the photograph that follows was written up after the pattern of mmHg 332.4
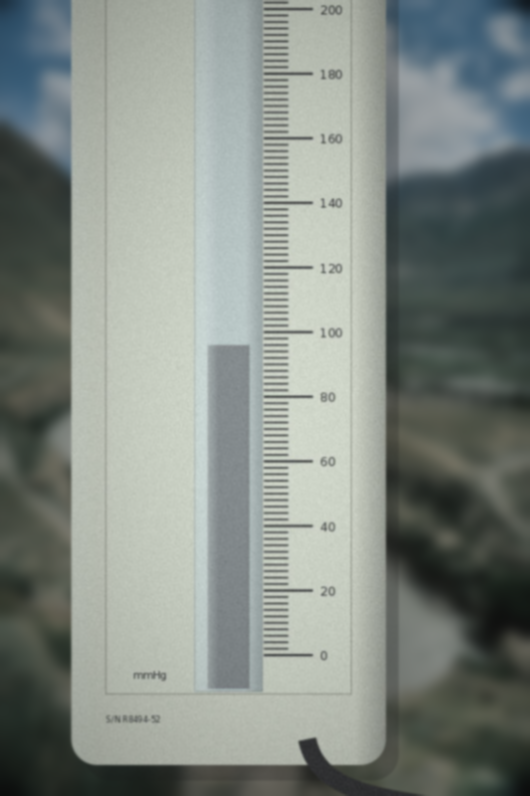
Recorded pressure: mmHg 96
